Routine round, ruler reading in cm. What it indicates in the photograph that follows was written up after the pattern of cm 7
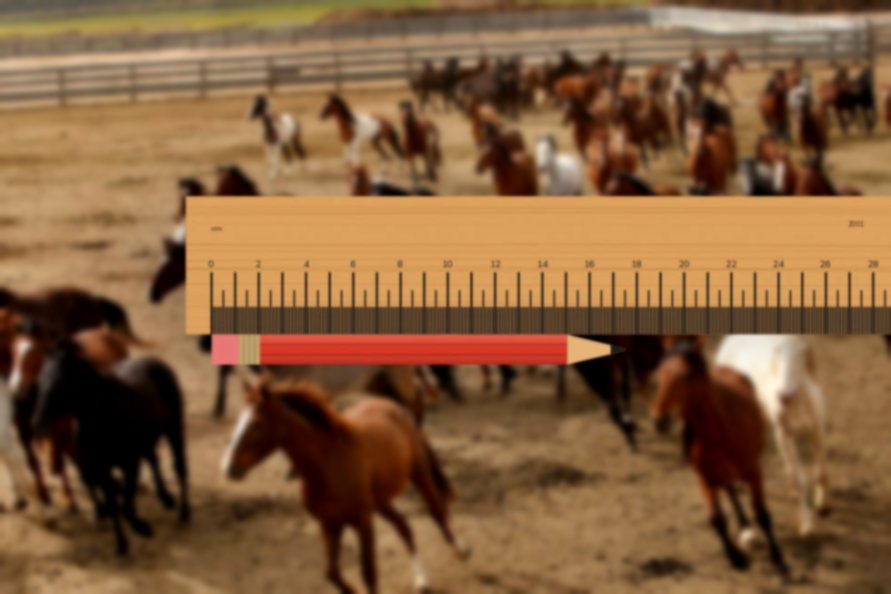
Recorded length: cm 17.5
